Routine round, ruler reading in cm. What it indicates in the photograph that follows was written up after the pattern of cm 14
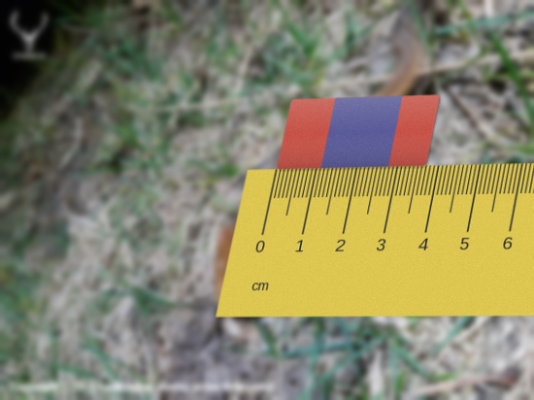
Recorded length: cm 3.7
